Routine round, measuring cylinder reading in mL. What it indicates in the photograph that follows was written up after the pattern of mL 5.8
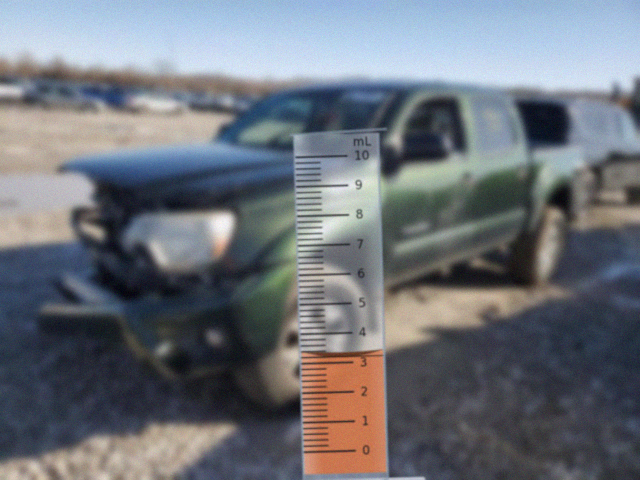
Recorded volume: mL 3.2
